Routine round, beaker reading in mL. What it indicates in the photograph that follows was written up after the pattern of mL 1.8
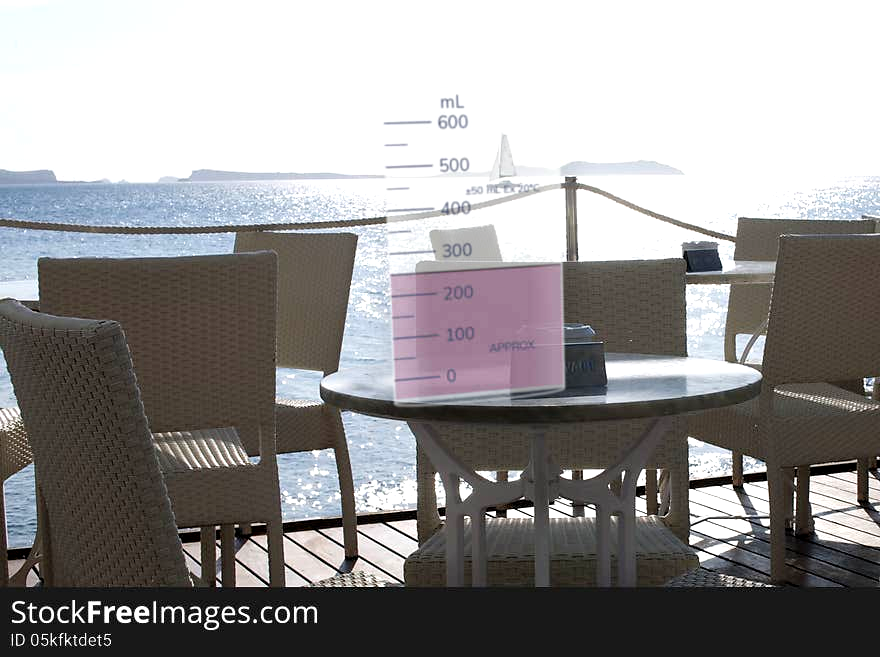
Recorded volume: mL 250
